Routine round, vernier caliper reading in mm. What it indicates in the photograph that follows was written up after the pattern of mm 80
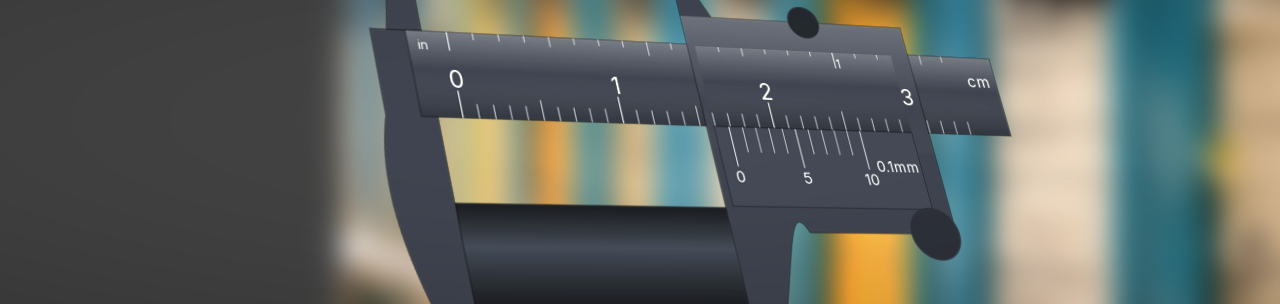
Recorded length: mm 16.9
